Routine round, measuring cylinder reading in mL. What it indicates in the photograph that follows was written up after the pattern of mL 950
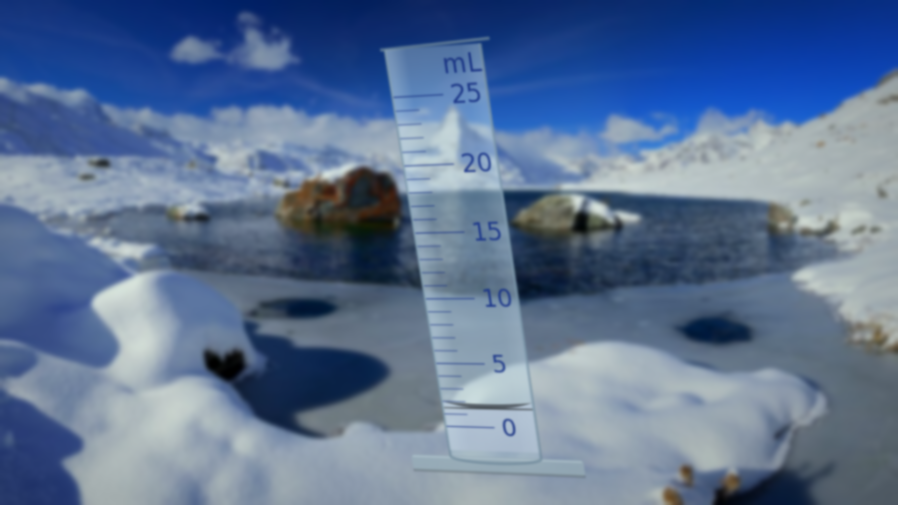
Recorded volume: mL 1.5
